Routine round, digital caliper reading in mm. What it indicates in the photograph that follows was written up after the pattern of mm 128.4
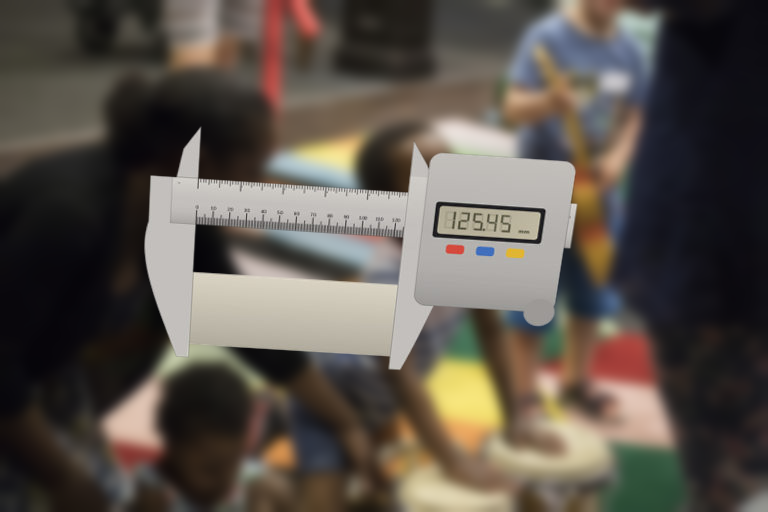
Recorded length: mm 125.45
